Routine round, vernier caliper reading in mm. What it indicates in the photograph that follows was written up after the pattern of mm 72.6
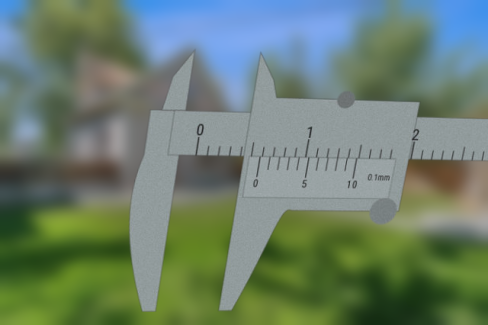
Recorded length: mm 5.8
